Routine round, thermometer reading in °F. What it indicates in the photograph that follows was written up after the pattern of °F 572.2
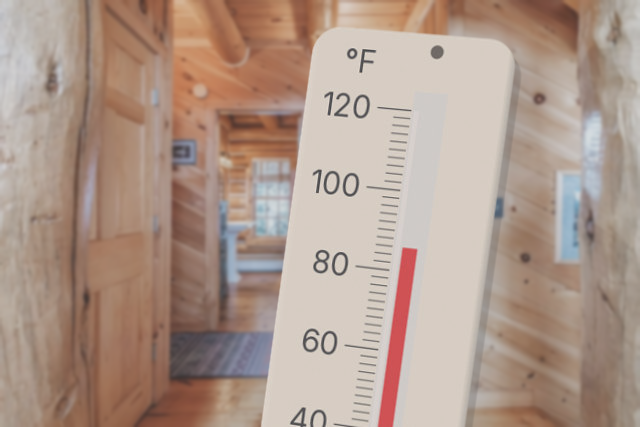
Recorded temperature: °F 86
